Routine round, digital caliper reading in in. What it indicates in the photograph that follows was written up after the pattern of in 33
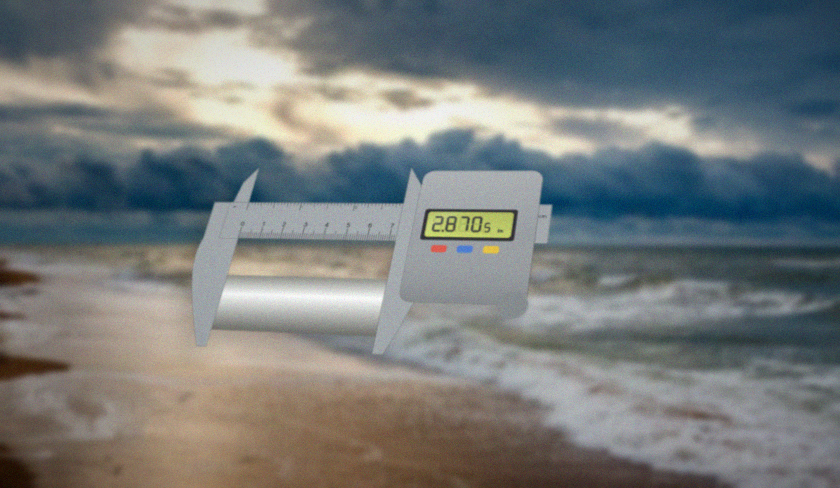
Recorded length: in 2.8705
